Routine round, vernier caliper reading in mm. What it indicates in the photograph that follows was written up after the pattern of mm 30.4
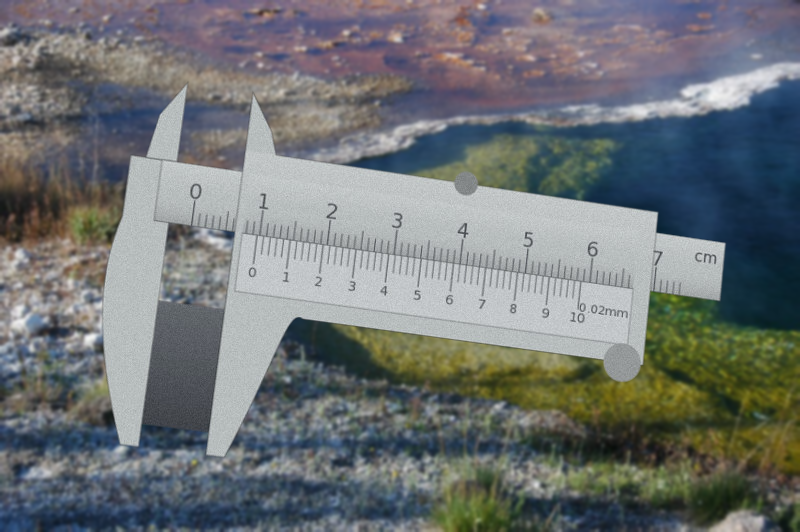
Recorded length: mm 9.6
